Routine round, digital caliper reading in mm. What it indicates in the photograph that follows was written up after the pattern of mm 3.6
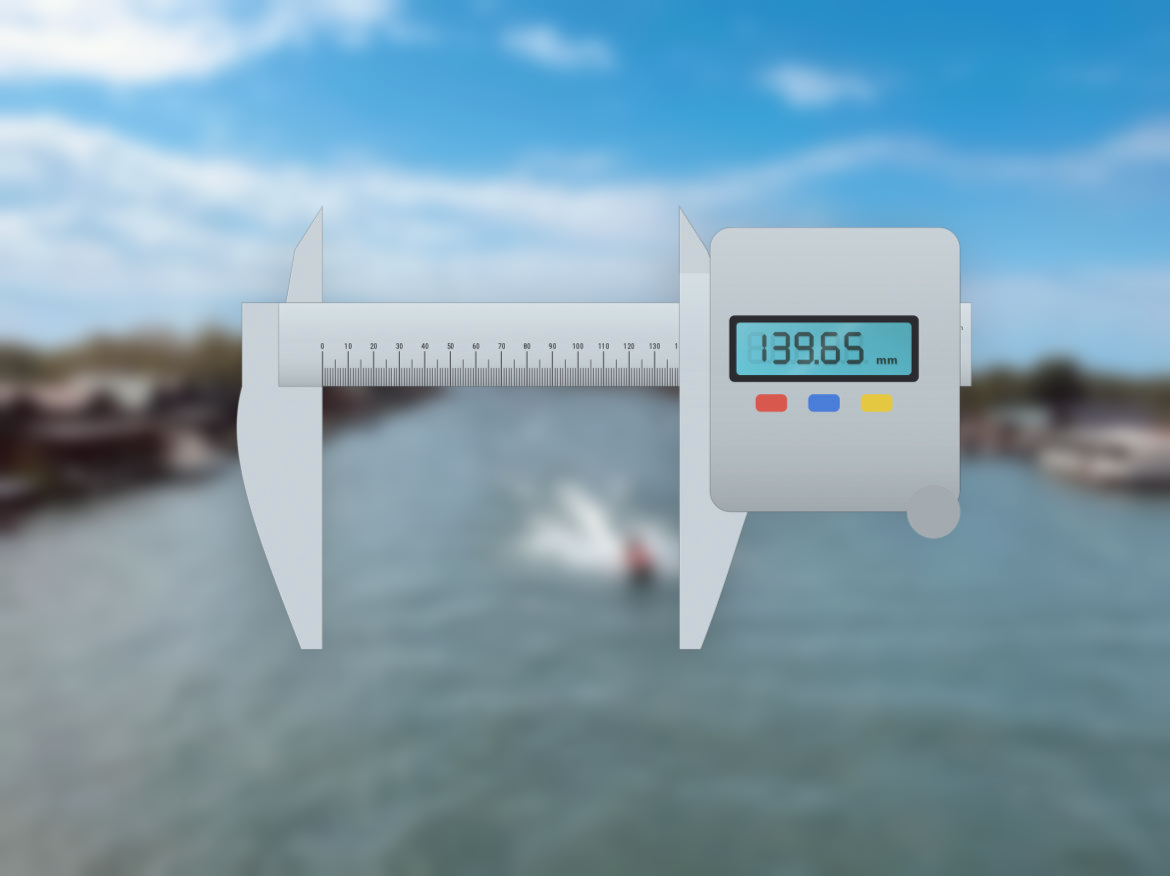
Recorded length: mm 139.65
